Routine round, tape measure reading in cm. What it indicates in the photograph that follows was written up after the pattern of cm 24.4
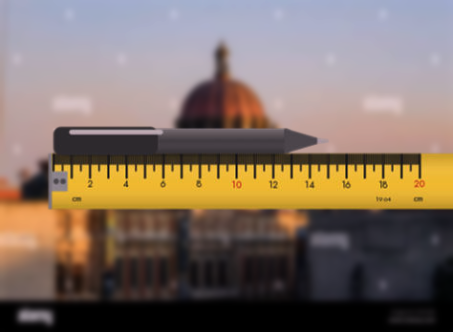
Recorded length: cm 15
